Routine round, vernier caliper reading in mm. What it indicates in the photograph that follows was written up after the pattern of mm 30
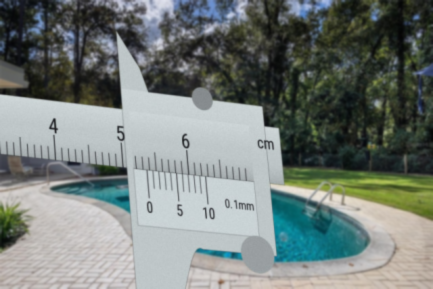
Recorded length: mm 53.6
